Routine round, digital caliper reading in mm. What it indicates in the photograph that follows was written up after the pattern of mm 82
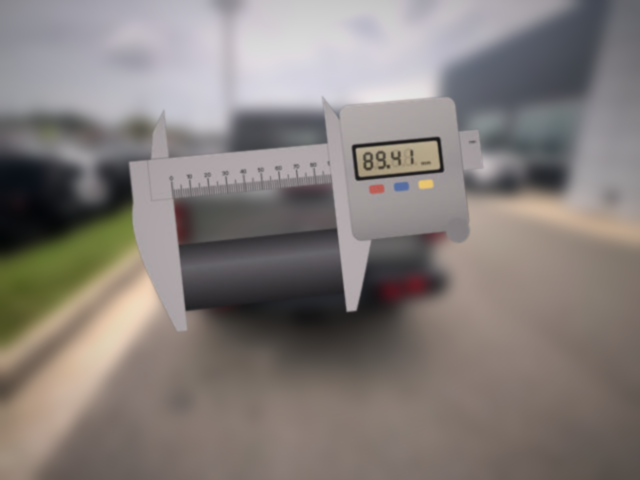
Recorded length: mm 89.41
